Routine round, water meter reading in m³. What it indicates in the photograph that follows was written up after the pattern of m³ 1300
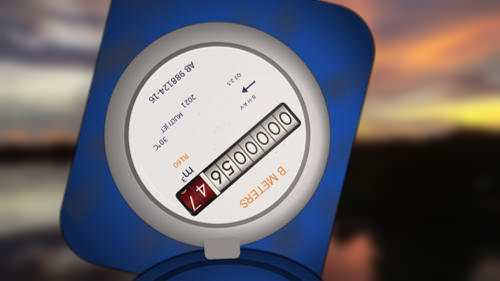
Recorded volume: m³ 56.47
